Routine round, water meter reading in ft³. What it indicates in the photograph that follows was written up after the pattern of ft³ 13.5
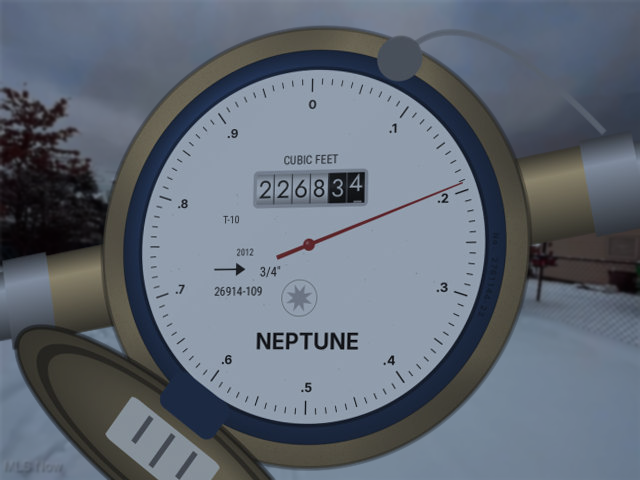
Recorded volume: ft³ 226834.19
